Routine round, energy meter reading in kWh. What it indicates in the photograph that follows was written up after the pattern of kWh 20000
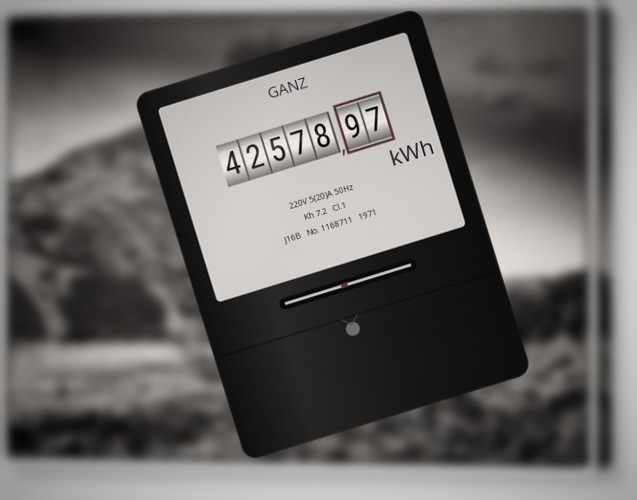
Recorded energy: kWh 42578.97
